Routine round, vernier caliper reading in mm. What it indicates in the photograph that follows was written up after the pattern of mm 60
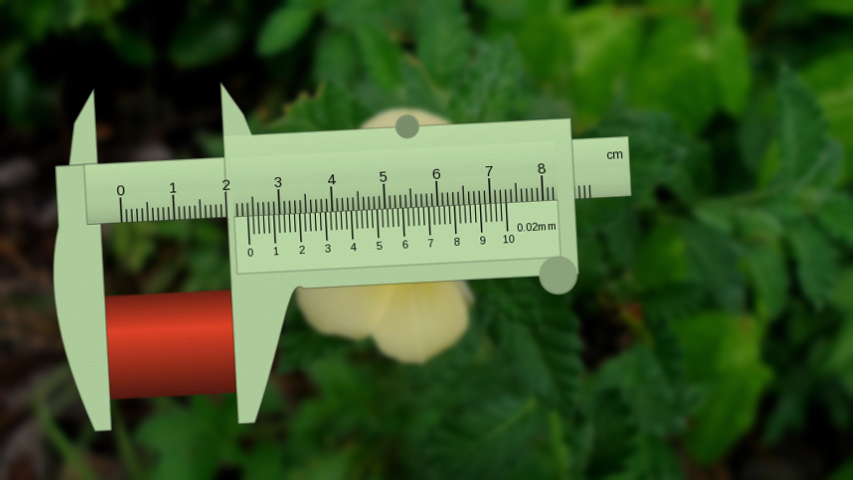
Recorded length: mm 24.0
